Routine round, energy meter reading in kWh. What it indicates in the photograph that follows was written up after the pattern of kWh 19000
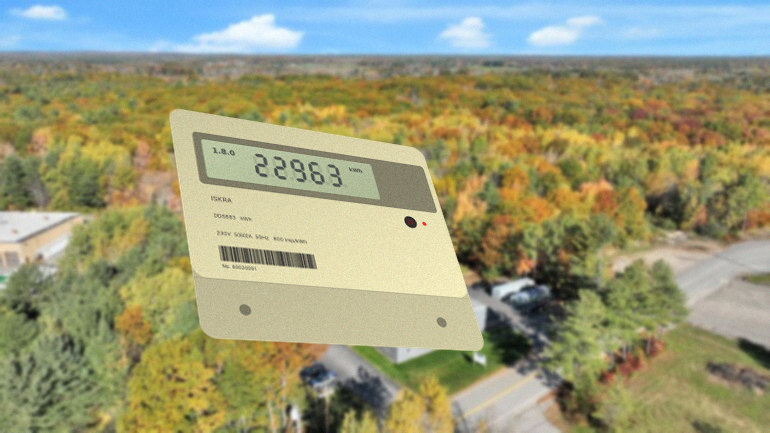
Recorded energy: kWh 22963
